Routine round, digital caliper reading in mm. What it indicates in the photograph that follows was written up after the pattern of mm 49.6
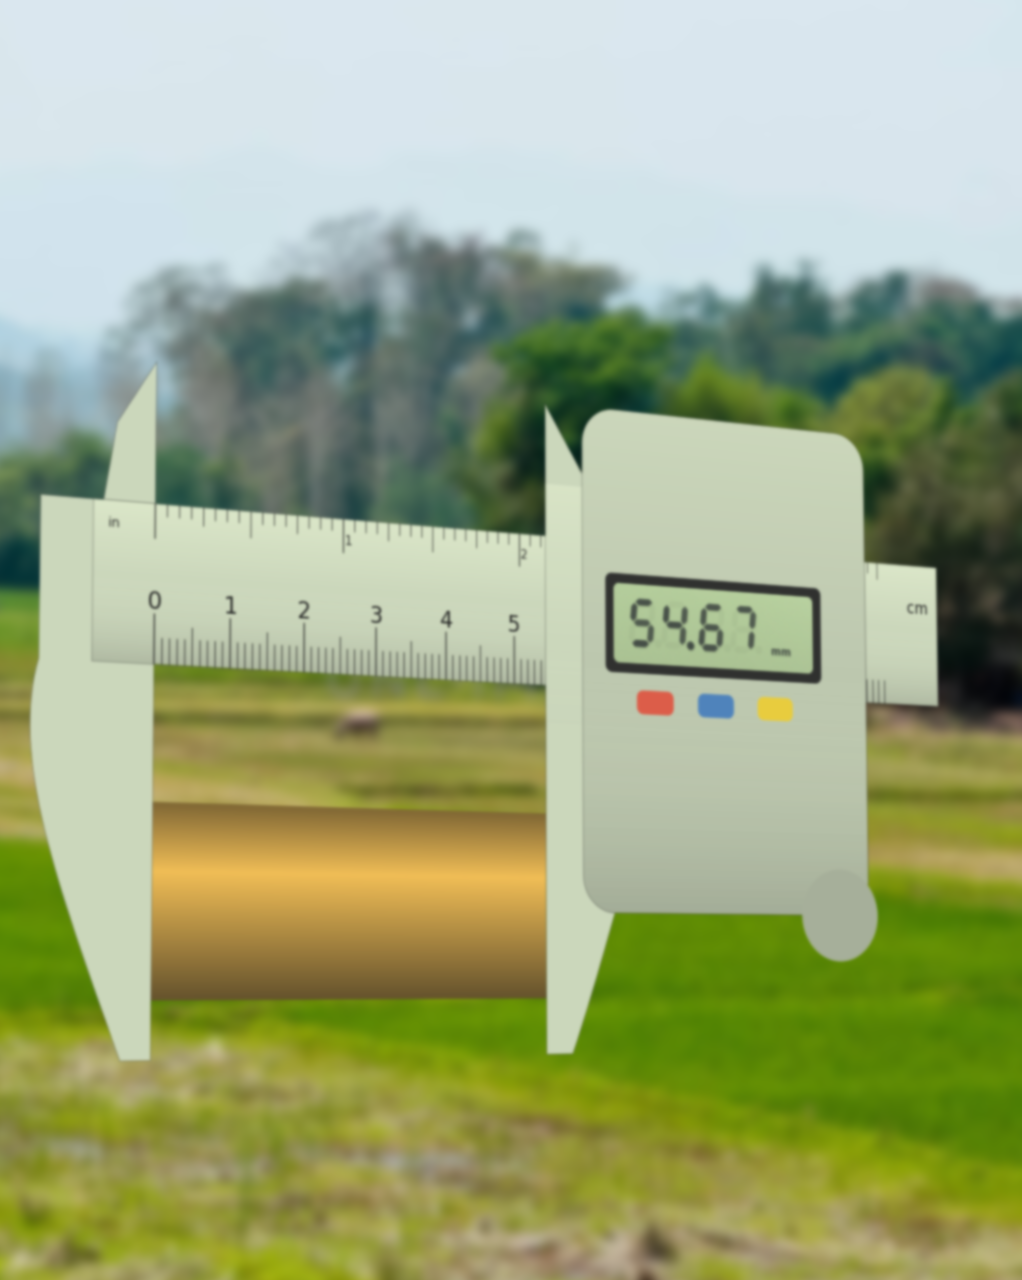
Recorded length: mm 54.67
